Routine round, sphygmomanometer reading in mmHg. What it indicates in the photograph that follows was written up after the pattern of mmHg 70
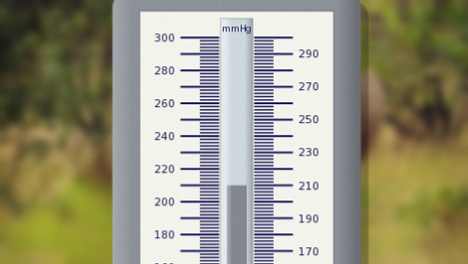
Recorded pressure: mmHg 210
